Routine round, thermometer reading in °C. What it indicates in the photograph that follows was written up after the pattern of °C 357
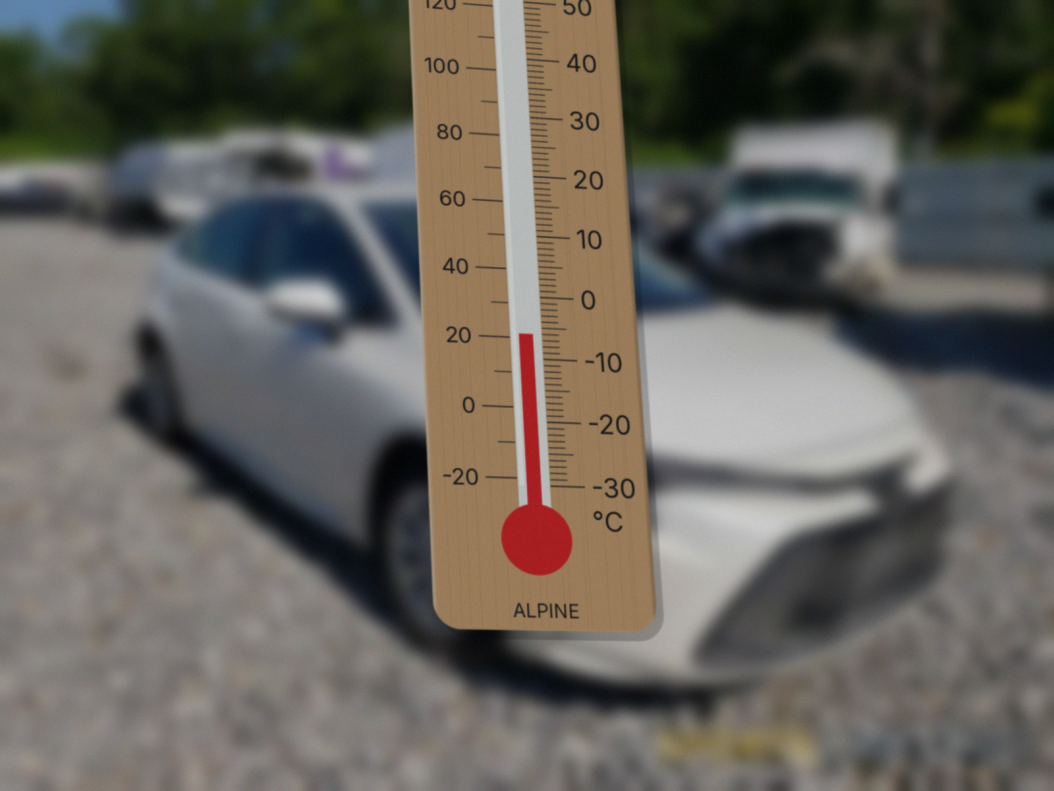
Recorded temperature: °C -6
